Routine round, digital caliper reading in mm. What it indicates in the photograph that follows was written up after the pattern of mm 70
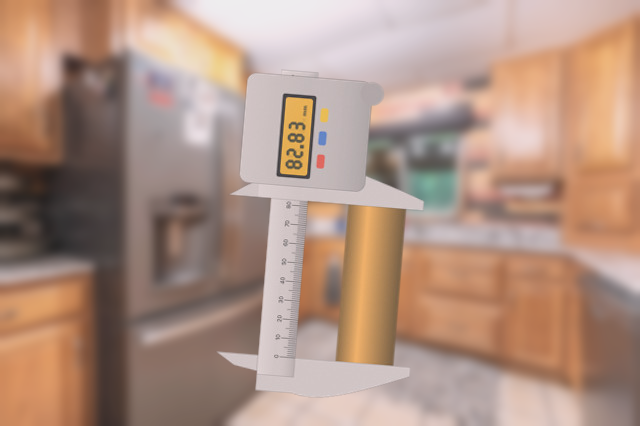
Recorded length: mm 82.83
